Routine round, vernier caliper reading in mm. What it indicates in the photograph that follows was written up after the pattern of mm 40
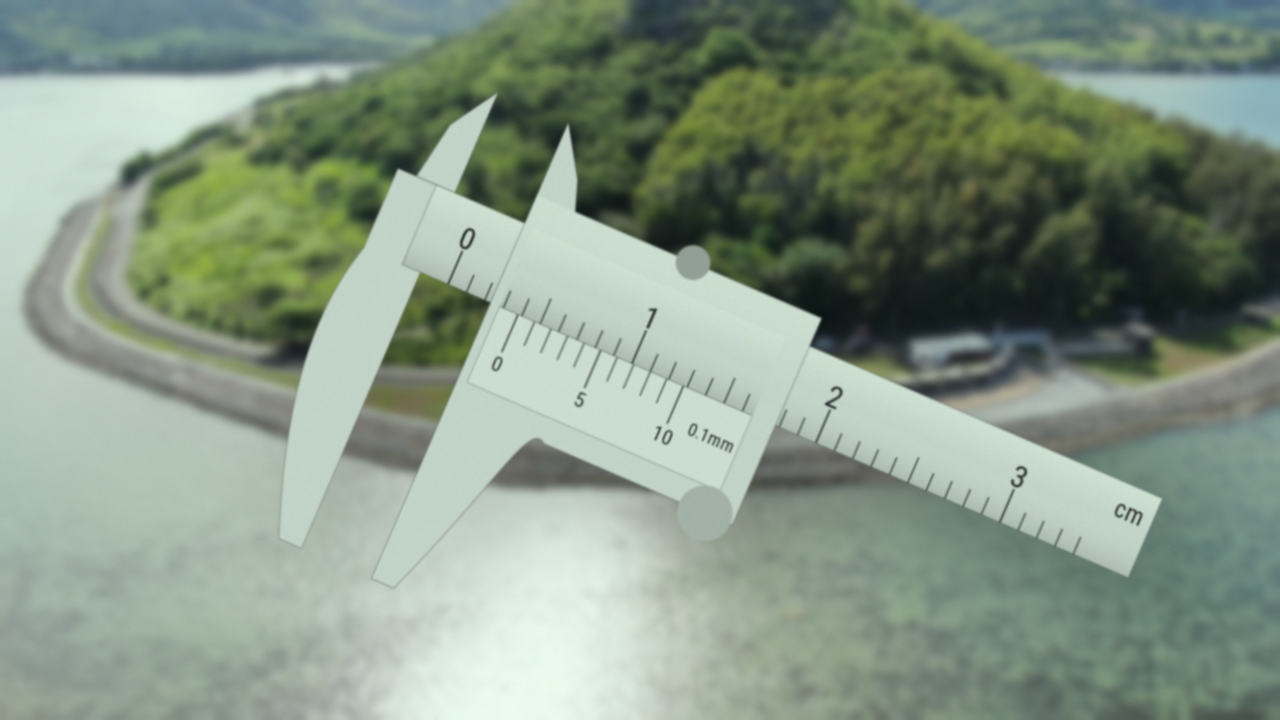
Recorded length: mm 3.8
